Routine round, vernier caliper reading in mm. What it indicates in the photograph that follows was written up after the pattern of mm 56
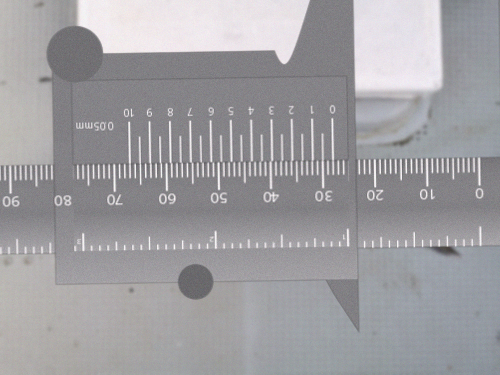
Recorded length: mm 28.0
